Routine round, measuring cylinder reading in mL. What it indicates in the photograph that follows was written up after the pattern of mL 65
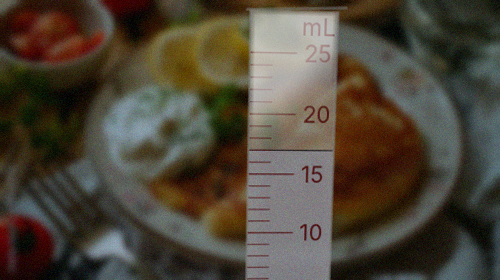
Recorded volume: mL 17
